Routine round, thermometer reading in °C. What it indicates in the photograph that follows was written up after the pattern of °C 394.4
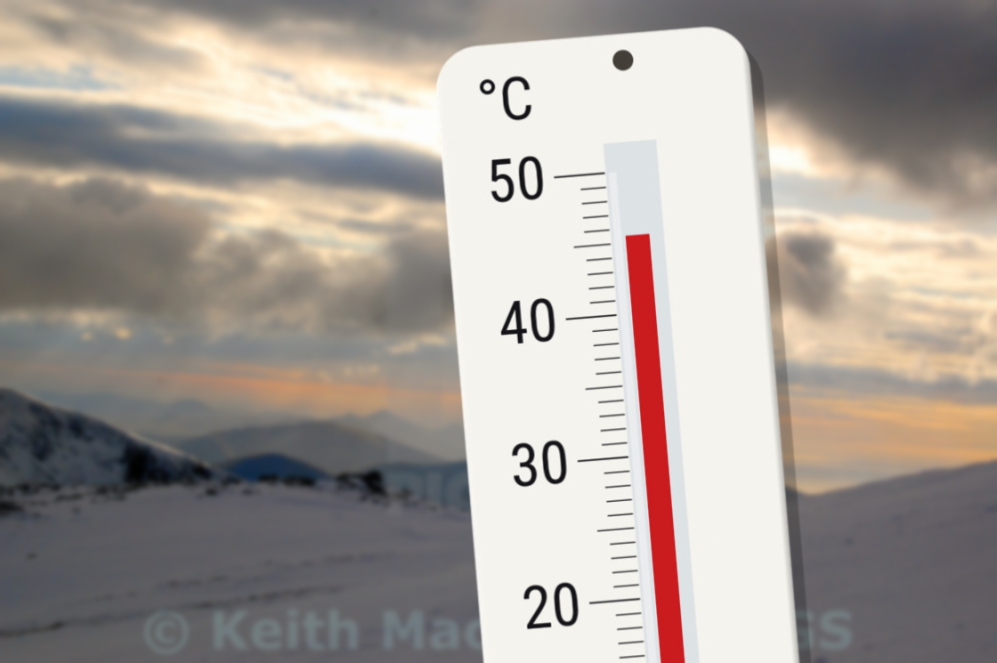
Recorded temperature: °C 45.5
